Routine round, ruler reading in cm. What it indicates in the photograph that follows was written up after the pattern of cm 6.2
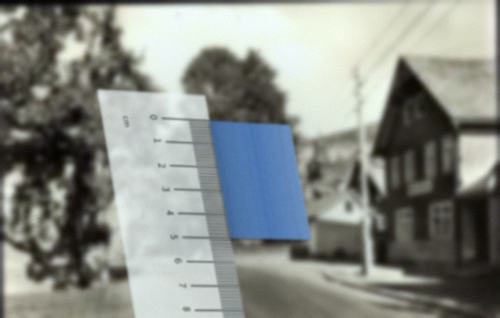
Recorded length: cm 5
